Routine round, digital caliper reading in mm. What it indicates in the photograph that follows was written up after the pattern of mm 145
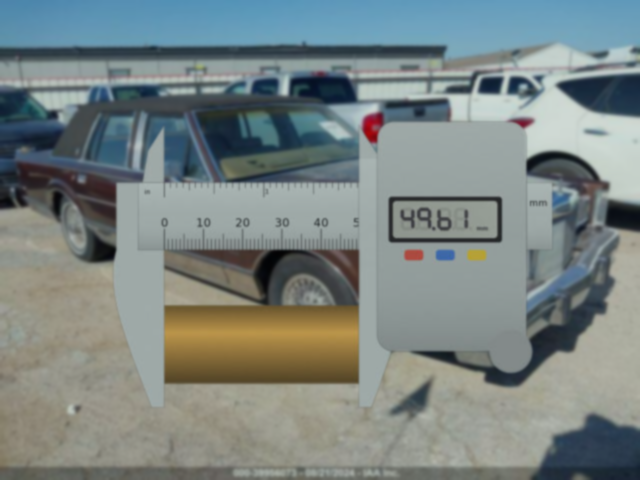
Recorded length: mm 49.61
